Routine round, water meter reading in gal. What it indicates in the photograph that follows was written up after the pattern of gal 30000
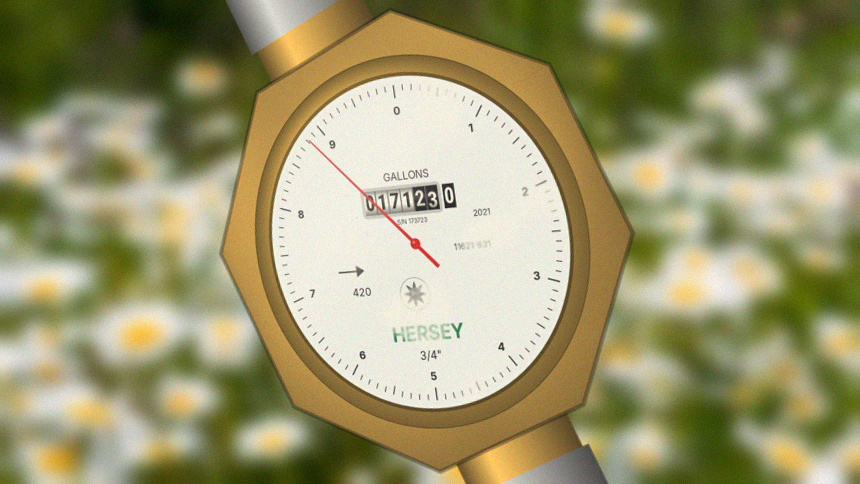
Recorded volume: gal 171228.8
